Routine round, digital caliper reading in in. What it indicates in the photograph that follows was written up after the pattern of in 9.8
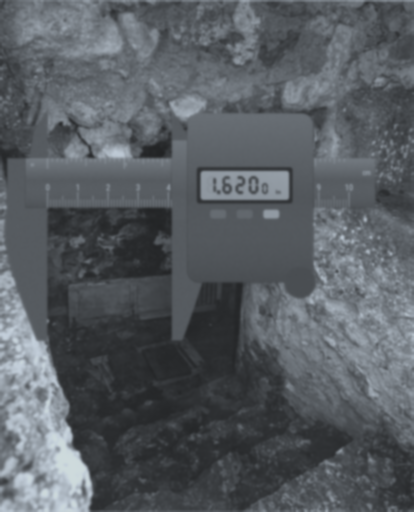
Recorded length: in 1.6200
